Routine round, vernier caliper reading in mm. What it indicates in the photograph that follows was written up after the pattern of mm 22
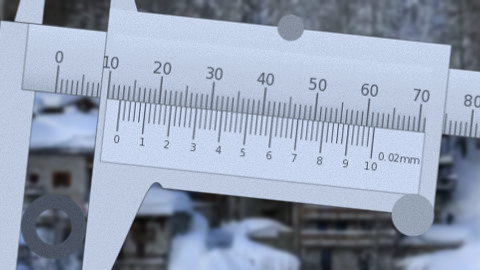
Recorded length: mm 12.5
